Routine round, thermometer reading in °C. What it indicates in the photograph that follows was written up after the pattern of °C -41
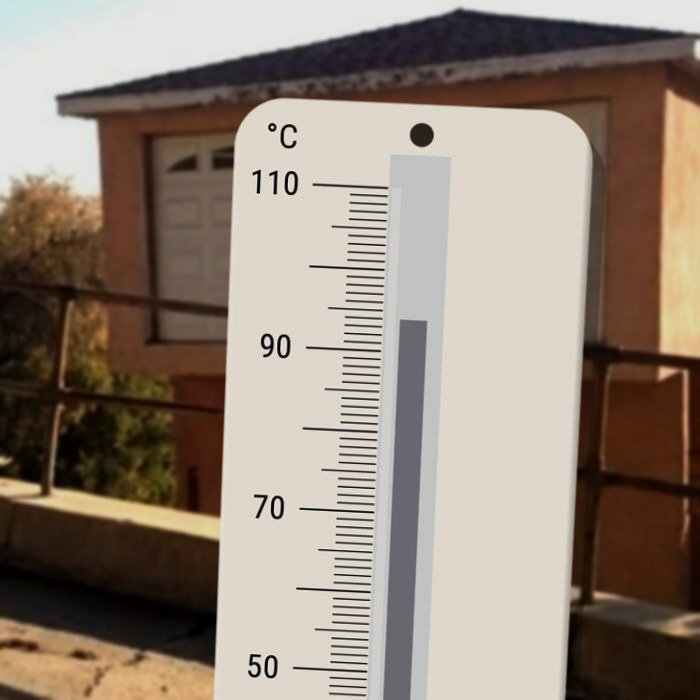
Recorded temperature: °C 94
